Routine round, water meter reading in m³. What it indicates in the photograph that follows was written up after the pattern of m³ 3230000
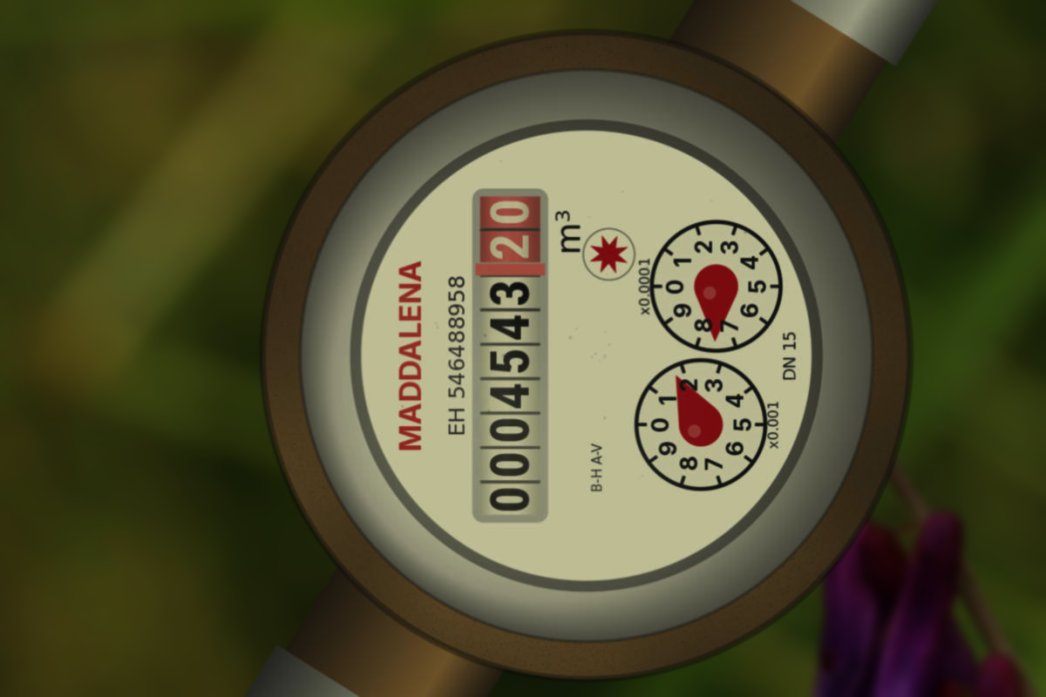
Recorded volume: m³ 4543.2017
